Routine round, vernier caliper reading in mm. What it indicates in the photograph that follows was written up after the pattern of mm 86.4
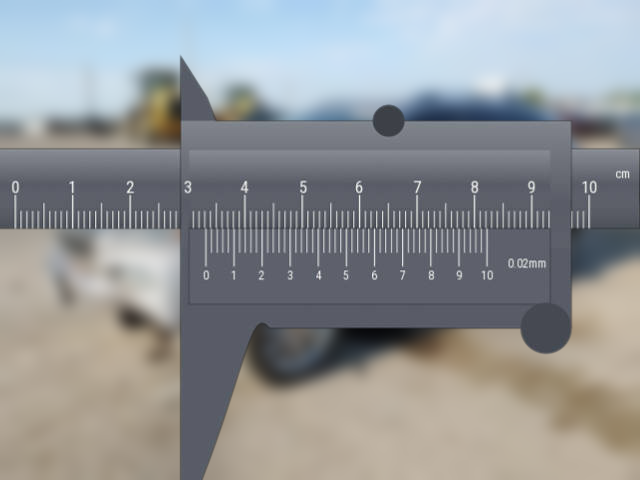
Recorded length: mm 33.2
